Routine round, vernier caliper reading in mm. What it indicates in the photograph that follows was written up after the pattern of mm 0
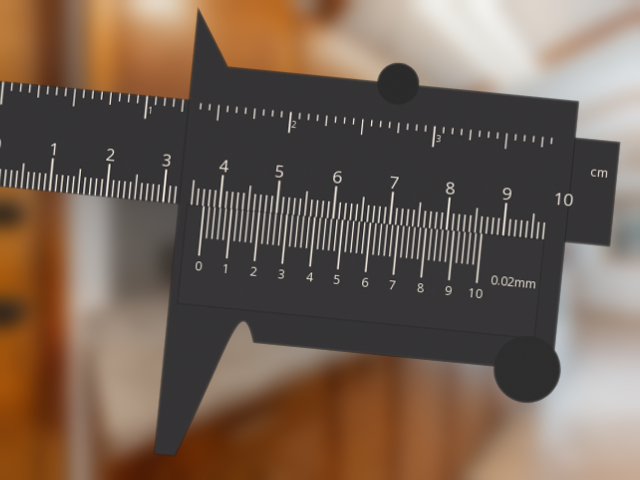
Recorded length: mm 37.2
